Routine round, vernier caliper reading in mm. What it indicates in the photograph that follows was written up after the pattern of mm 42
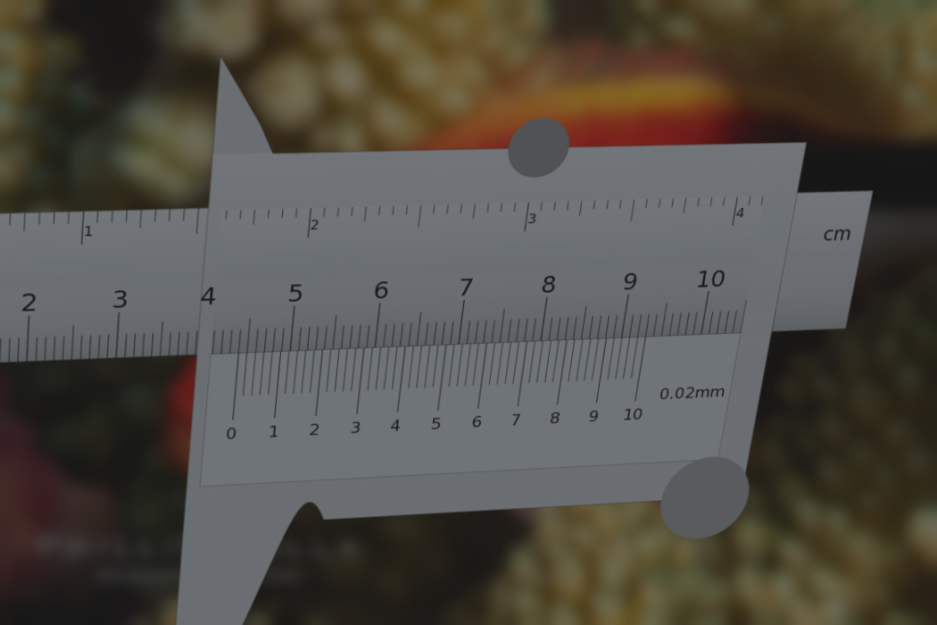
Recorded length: mm 44.0
